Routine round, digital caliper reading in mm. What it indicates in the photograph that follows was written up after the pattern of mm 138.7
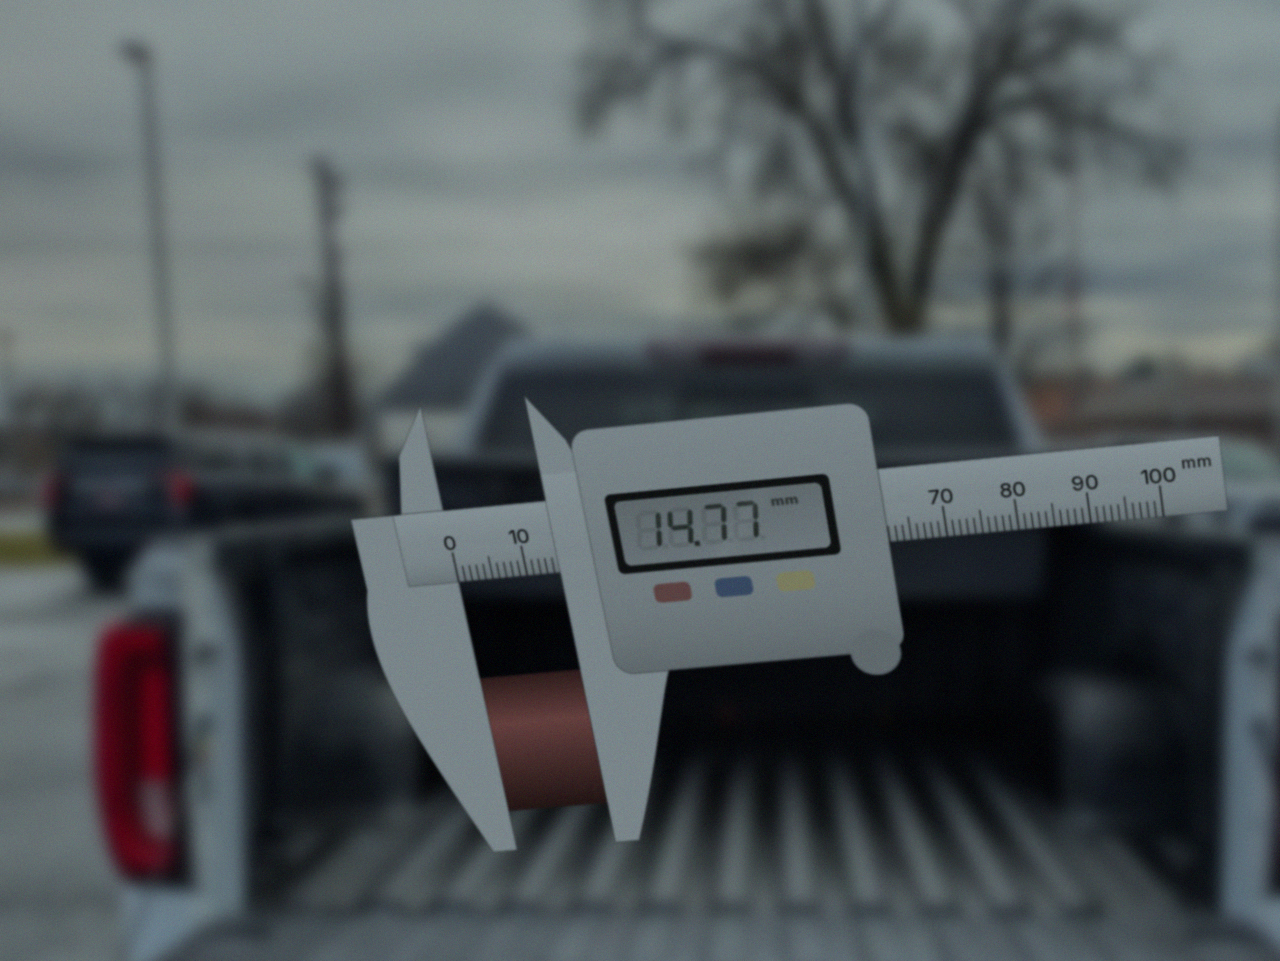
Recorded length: mm 14.77
